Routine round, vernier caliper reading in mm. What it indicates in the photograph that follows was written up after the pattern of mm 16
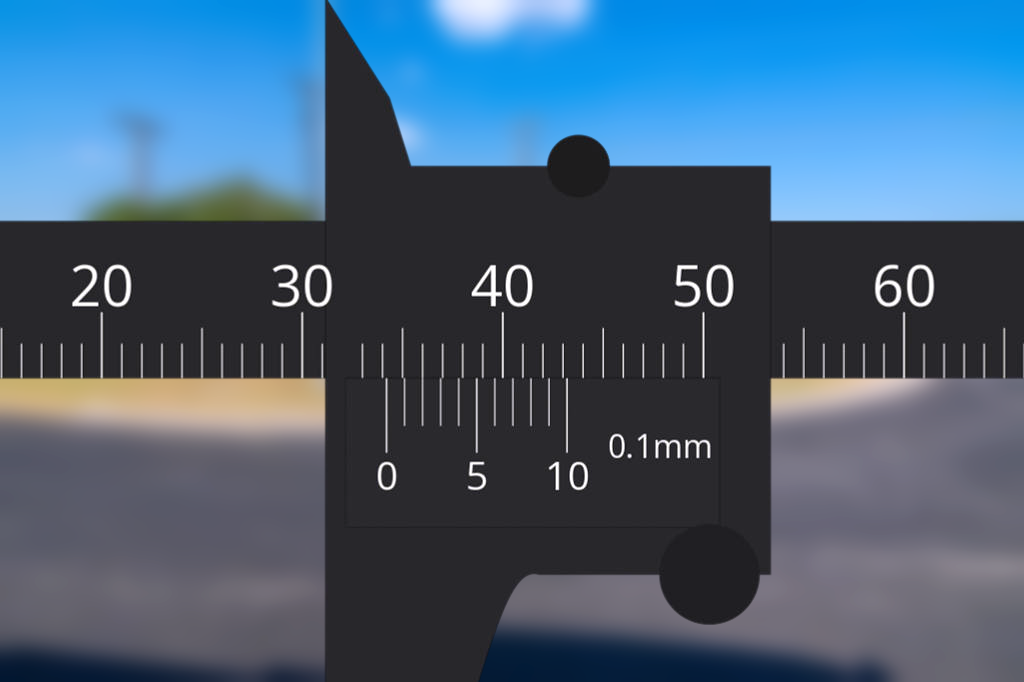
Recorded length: mm 34.2
